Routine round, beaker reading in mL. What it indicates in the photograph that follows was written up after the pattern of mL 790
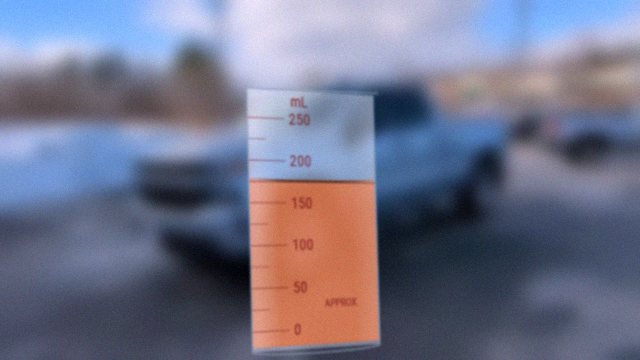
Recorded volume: mL 175
